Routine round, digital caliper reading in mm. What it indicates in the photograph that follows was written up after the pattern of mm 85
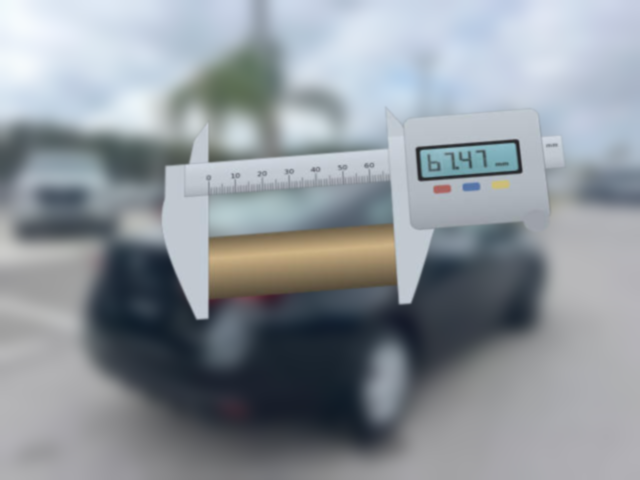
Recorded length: mm 67.47
